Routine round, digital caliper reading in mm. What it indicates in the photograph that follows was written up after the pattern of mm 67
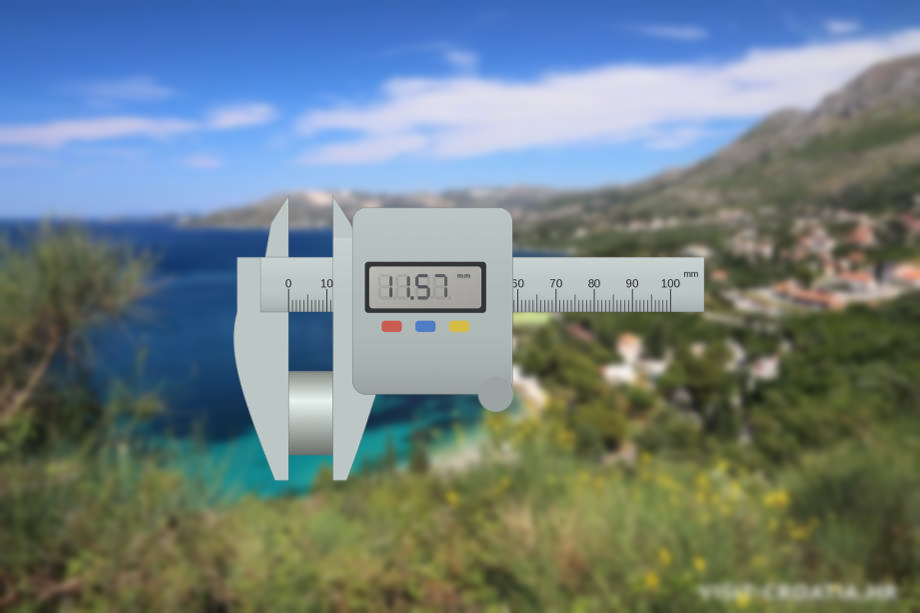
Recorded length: mm 11.57
